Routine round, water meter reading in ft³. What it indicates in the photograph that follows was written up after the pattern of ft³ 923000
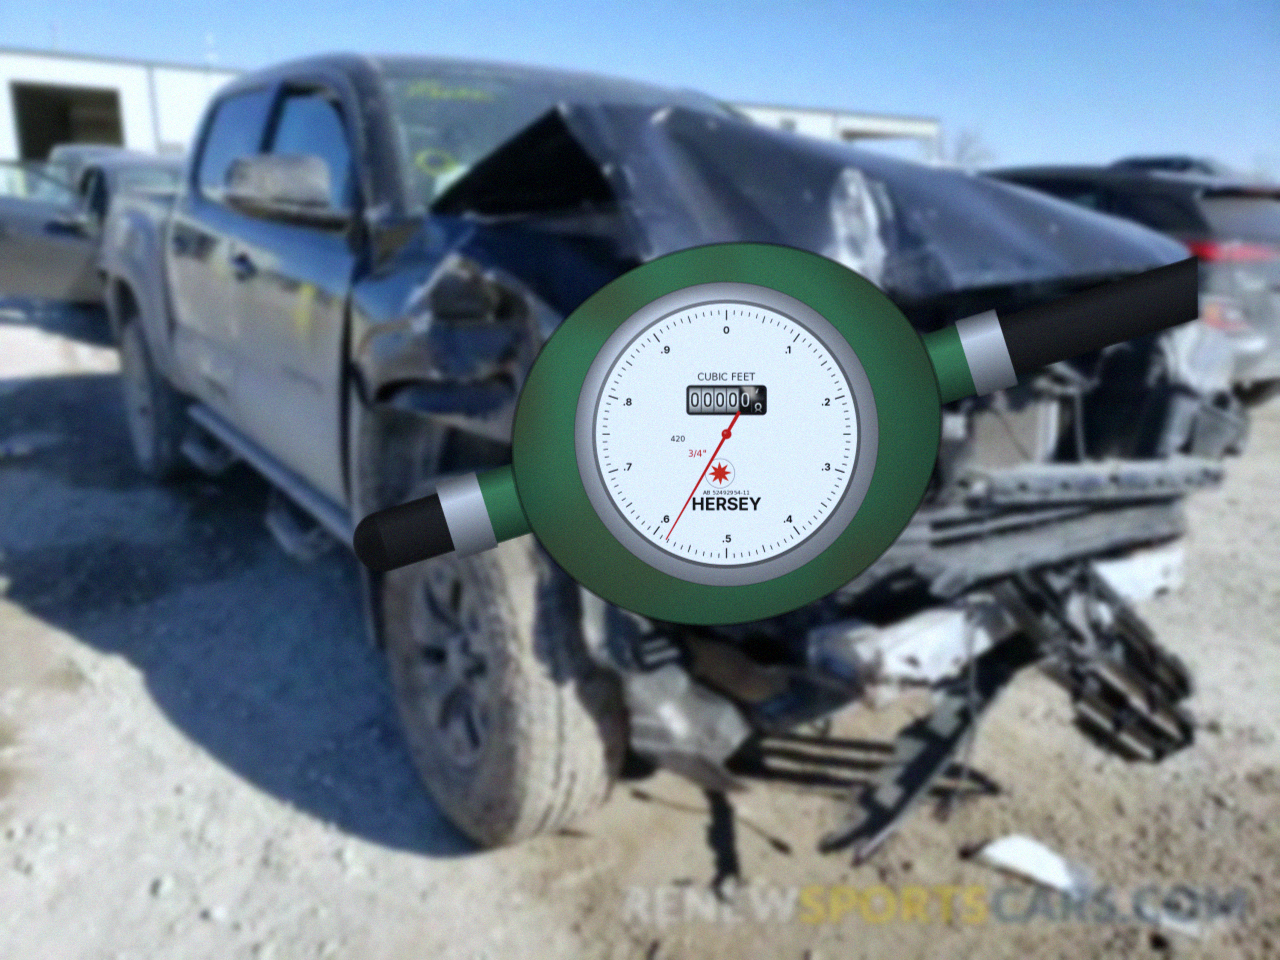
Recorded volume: ft³ 7.58
